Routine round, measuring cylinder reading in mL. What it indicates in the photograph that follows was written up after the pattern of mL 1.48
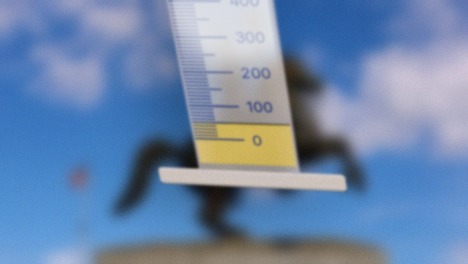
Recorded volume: mL 50
